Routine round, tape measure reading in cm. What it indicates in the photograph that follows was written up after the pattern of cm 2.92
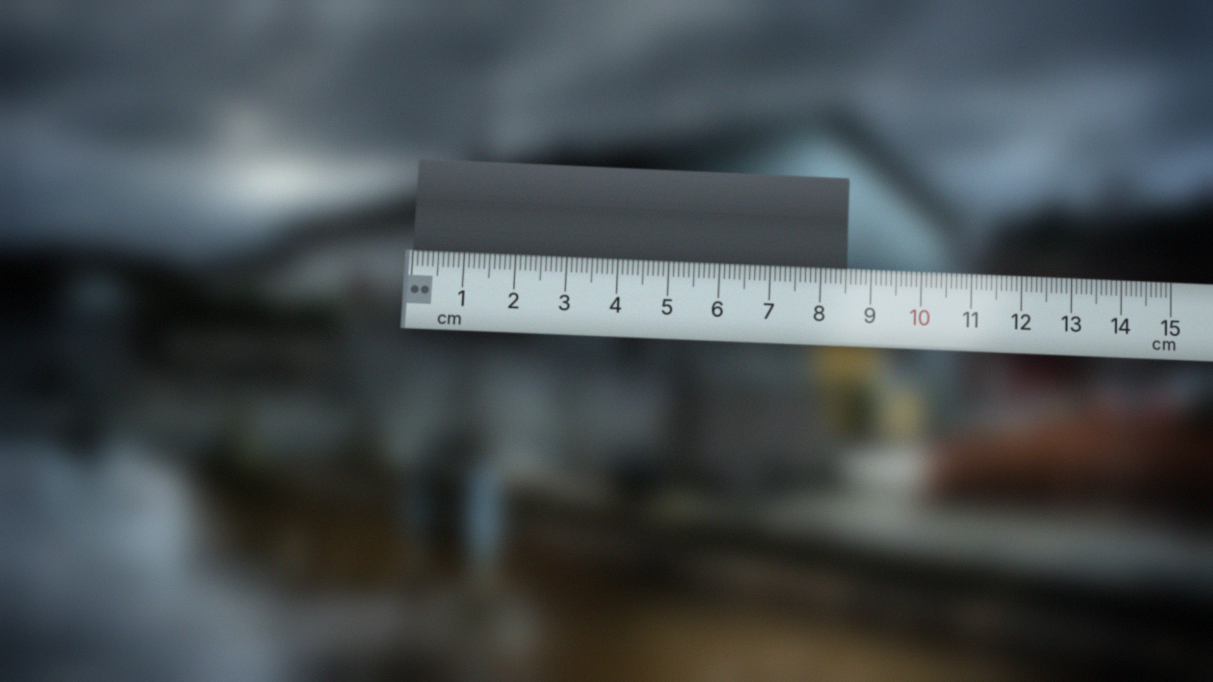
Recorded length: cm 8.5
